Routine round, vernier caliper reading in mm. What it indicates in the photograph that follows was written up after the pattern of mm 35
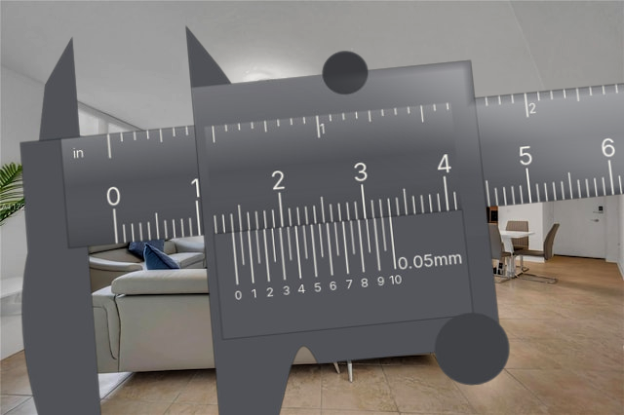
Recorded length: mm 14.0
